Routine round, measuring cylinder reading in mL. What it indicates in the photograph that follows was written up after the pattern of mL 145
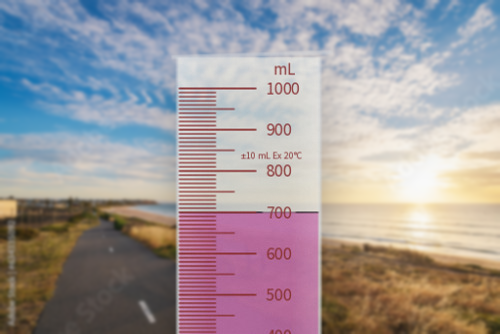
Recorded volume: mL 700
